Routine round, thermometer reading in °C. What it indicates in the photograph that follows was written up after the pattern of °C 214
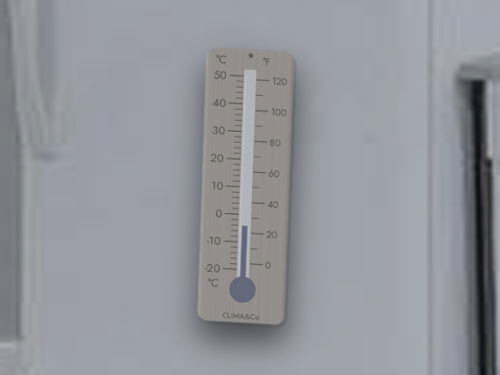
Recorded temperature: °C -4
